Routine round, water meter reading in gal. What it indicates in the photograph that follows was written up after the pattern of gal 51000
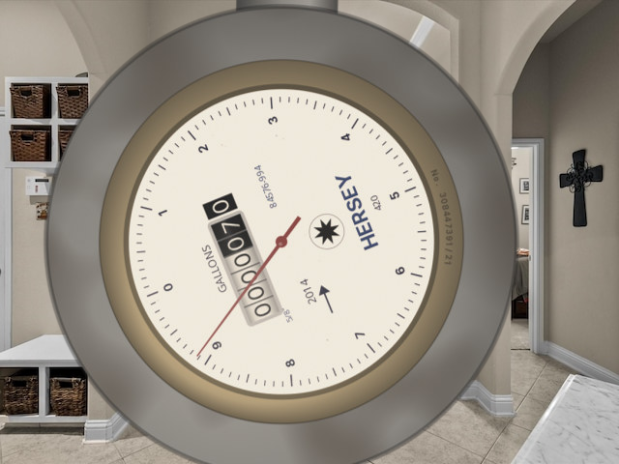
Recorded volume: gal 69.1
